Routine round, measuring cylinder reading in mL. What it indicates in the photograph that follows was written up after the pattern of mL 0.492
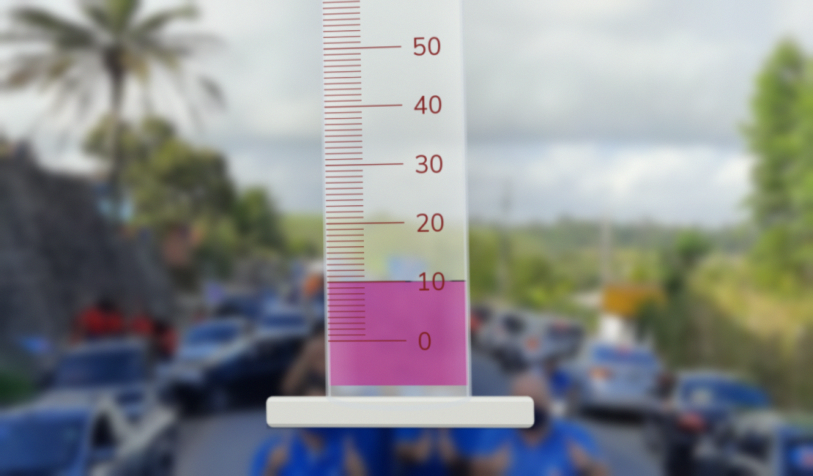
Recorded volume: mL 10
